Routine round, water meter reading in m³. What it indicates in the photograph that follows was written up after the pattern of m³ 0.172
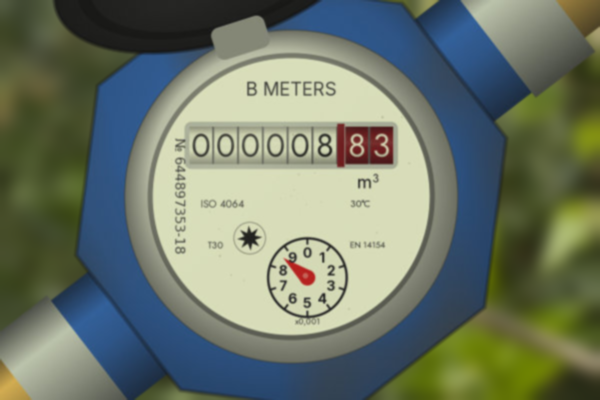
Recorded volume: m³ 8.838
